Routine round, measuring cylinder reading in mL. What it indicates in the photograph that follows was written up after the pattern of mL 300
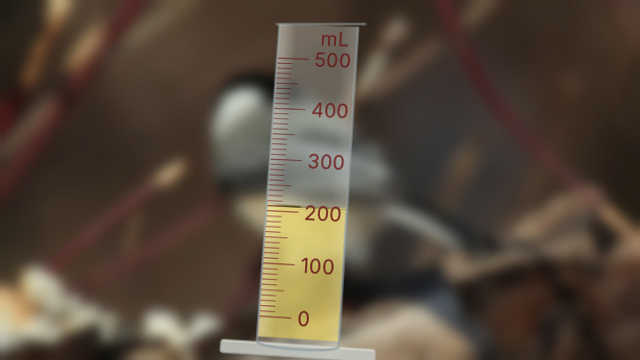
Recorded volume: mL 210
